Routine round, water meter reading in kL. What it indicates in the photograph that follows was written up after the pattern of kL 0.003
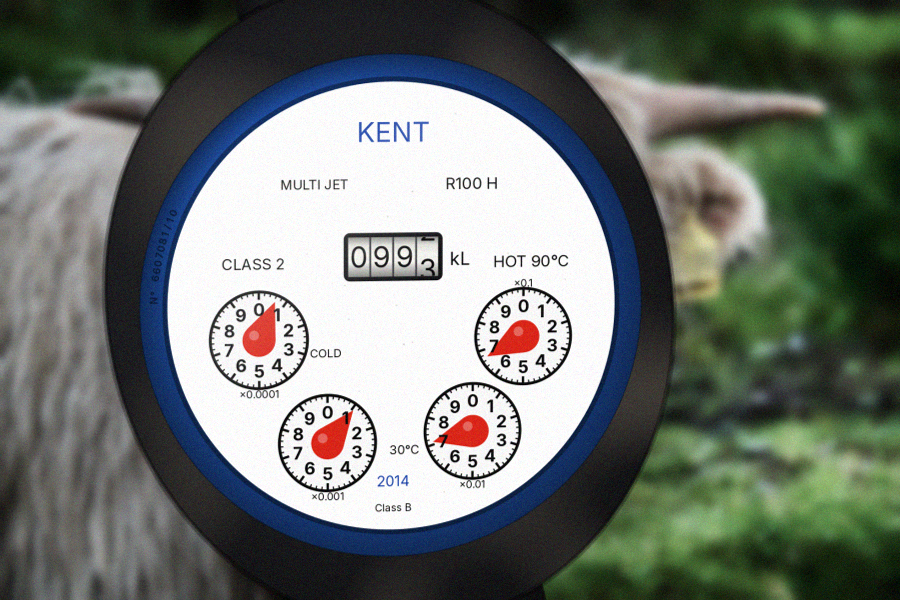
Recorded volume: kL 992.6710
